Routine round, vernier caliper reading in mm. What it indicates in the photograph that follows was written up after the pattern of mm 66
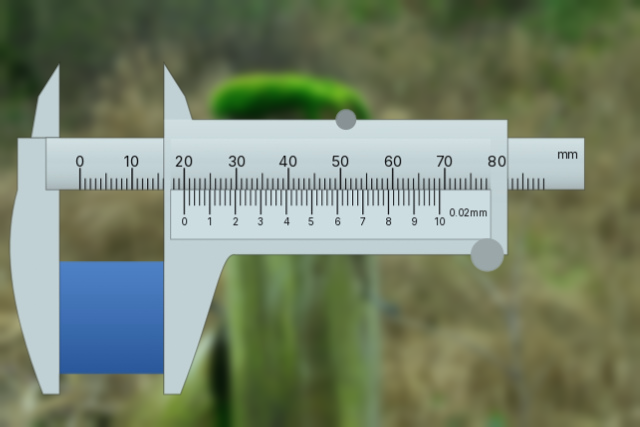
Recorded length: mm 20.0
